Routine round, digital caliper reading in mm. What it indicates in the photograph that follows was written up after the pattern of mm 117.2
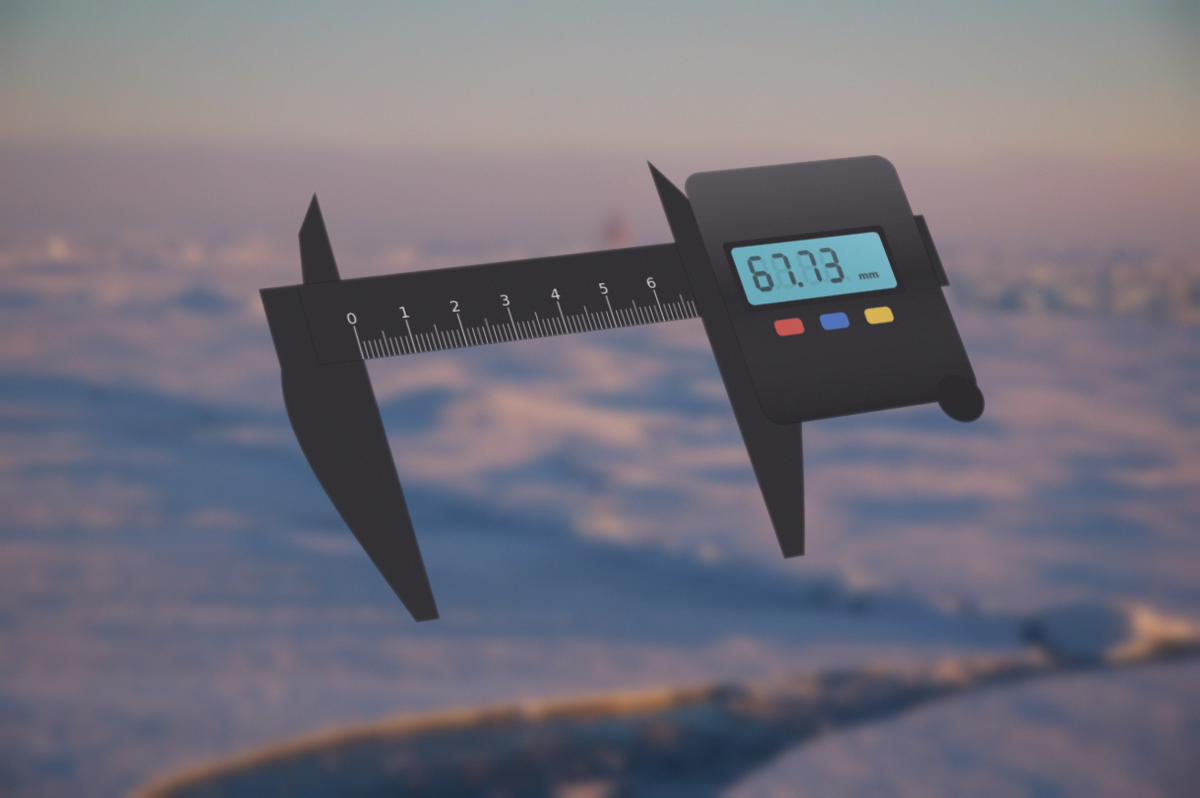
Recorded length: mm 67.73
